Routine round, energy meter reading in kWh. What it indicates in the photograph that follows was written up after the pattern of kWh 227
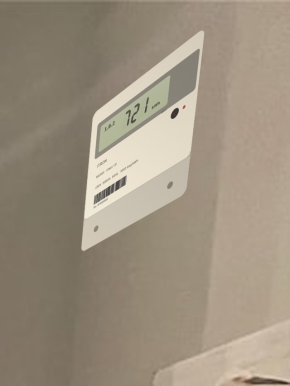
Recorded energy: kWh 721
